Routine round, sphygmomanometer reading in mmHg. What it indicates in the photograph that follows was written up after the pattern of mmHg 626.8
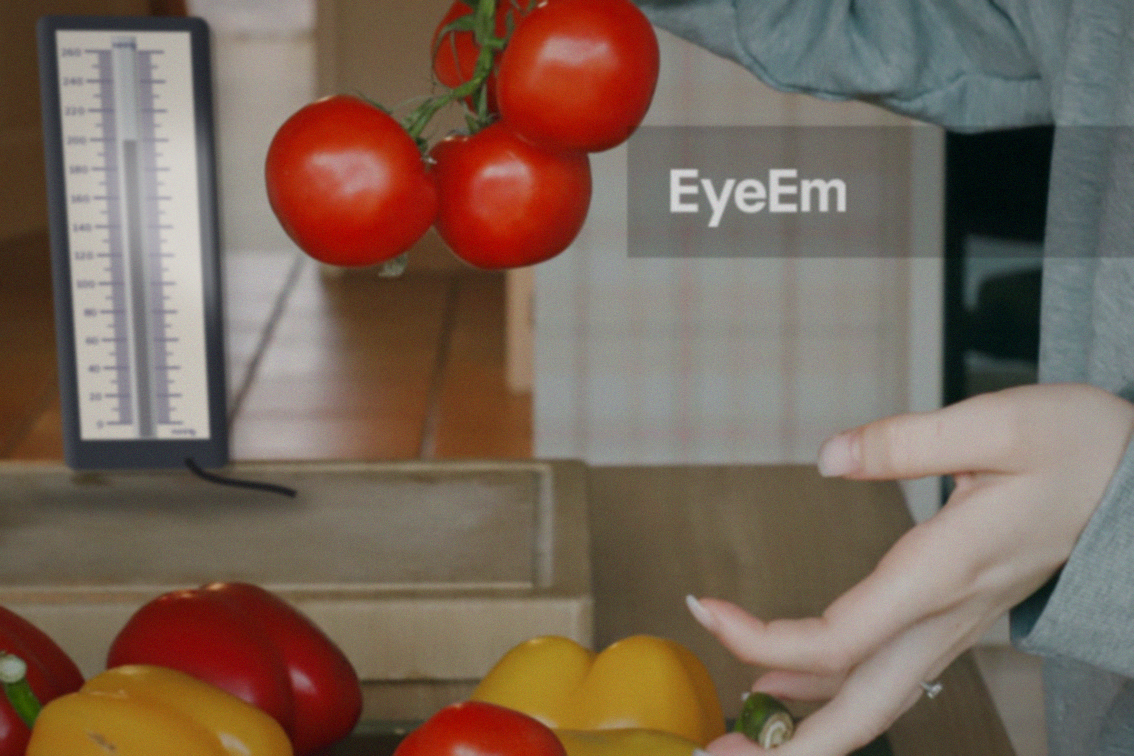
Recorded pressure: mmHg 200
